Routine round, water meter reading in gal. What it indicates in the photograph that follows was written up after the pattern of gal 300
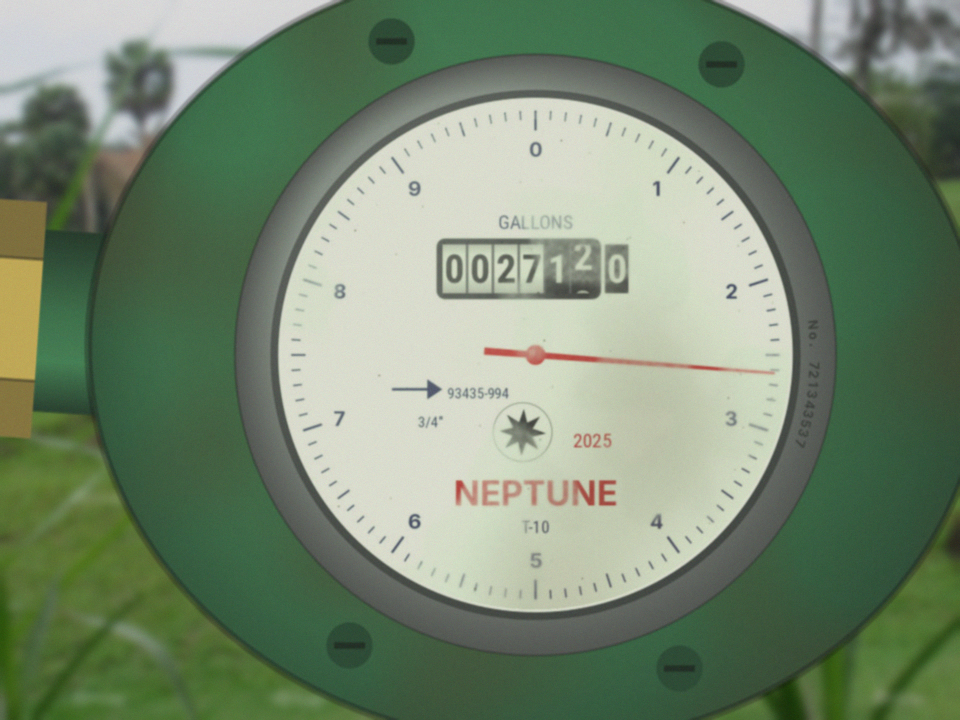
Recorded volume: gal 27122.6
